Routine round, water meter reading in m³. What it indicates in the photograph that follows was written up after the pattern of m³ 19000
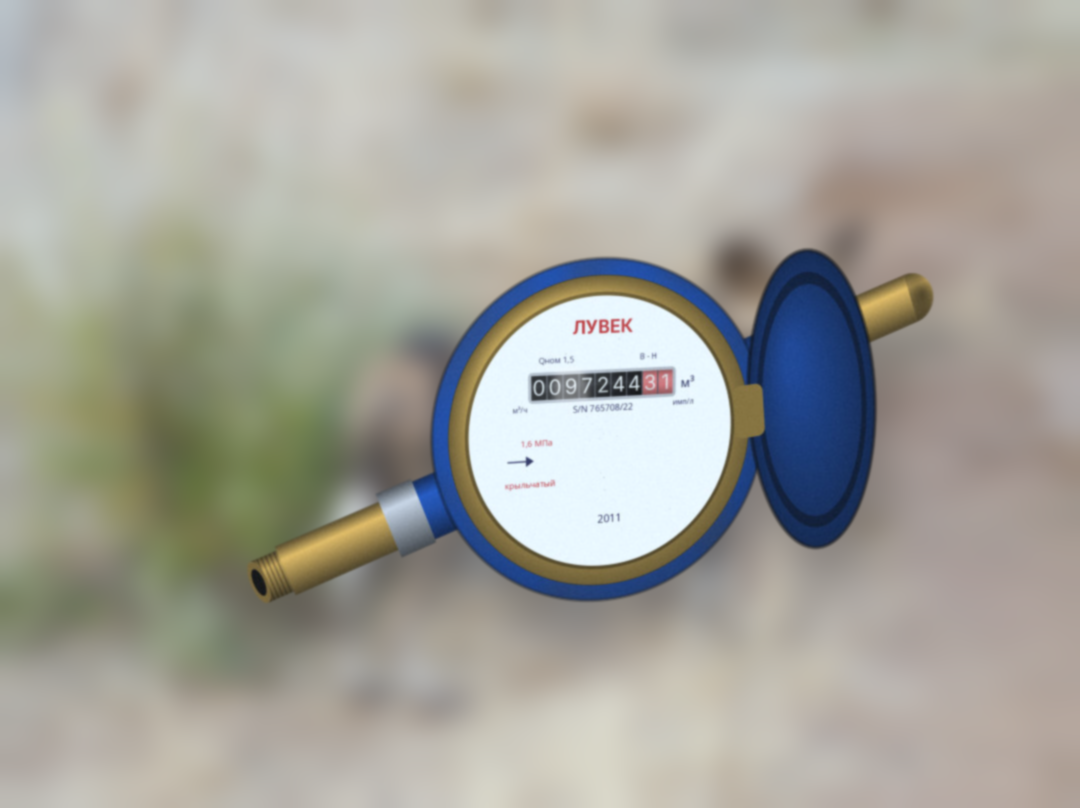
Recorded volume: m³ 97244.31
